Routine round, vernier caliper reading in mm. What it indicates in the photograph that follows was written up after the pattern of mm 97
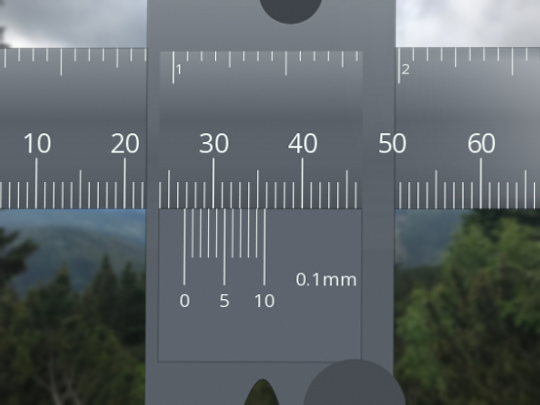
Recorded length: mm 26.8
